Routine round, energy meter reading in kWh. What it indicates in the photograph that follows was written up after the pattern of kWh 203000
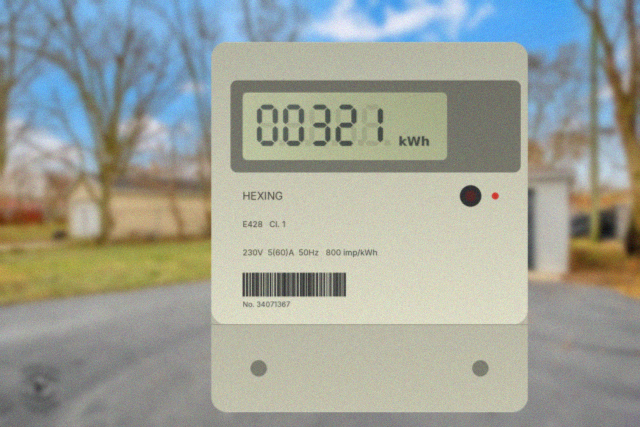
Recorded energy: kWh 321
